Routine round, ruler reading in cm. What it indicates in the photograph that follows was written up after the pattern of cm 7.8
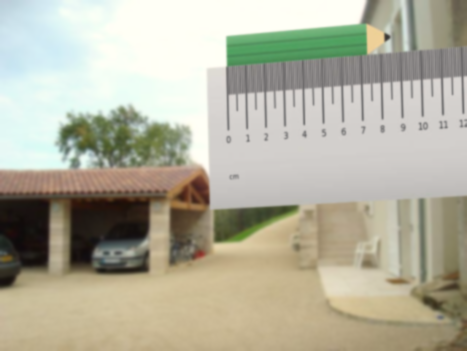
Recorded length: cm 8.5
